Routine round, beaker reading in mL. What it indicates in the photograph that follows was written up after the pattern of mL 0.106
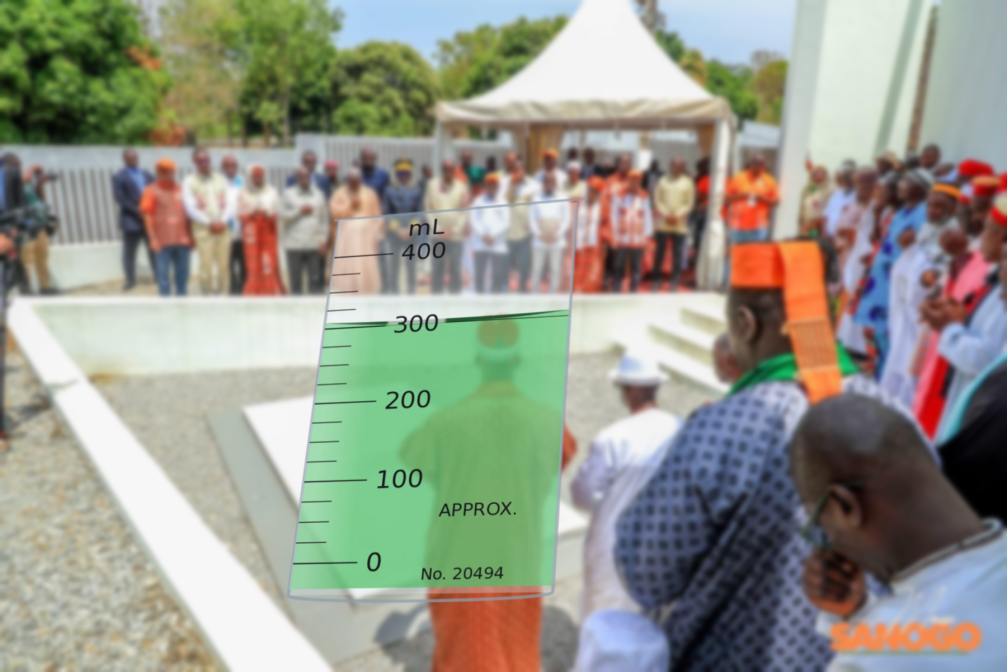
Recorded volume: mL 300
